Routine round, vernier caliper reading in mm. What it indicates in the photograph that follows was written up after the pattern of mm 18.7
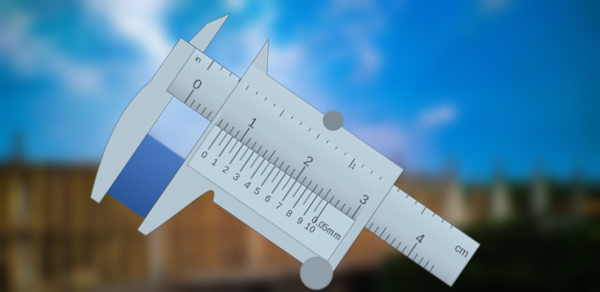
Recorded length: mm 6.8
